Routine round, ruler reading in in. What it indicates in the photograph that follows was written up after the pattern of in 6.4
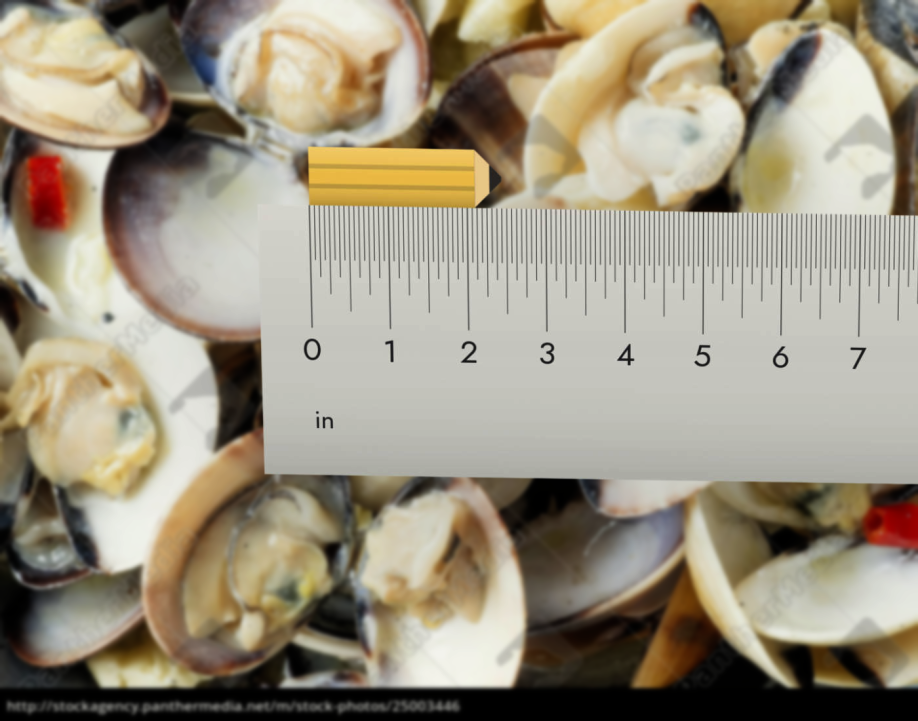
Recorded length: in 2.4375
